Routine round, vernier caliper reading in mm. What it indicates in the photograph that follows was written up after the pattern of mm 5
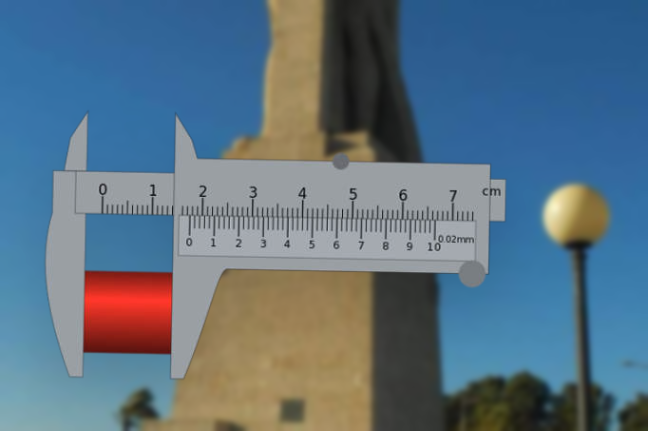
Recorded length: mm 17.5
